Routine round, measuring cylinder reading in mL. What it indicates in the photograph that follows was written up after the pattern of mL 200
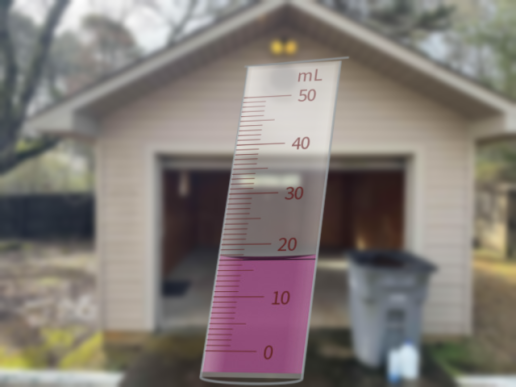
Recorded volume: mL 17
